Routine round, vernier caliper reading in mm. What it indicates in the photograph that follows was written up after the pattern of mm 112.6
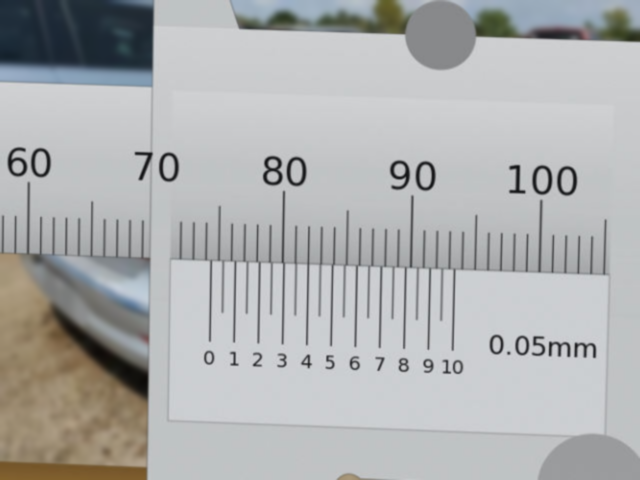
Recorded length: mm 74.4
